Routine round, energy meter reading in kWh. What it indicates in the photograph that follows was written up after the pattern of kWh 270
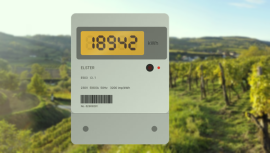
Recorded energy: kWh 18942
